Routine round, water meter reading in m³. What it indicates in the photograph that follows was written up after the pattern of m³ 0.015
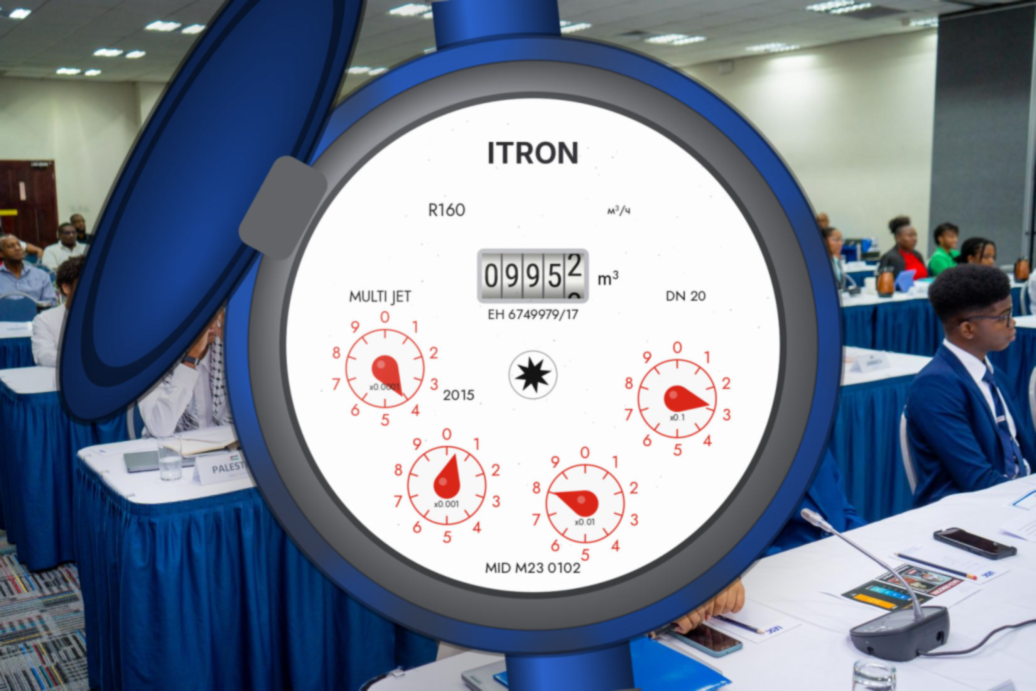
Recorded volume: m³ 9952.2804
